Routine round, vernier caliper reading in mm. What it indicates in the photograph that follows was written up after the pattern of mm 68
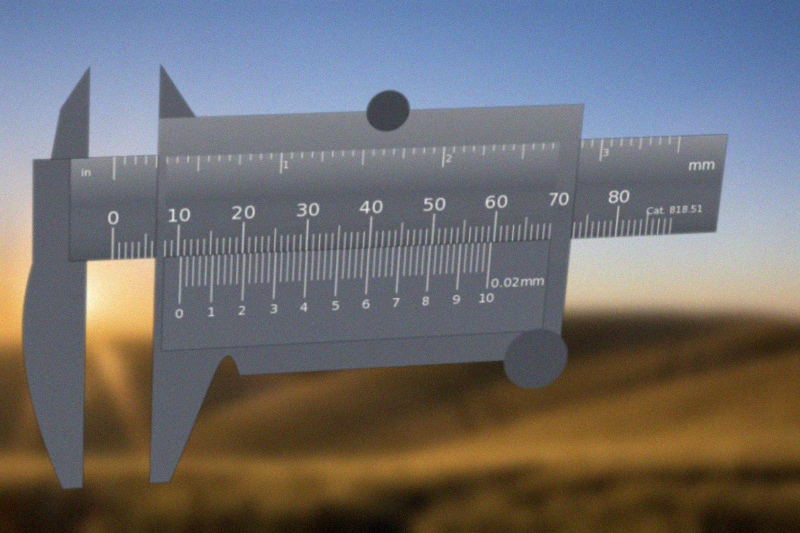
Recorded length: mm 10.5
